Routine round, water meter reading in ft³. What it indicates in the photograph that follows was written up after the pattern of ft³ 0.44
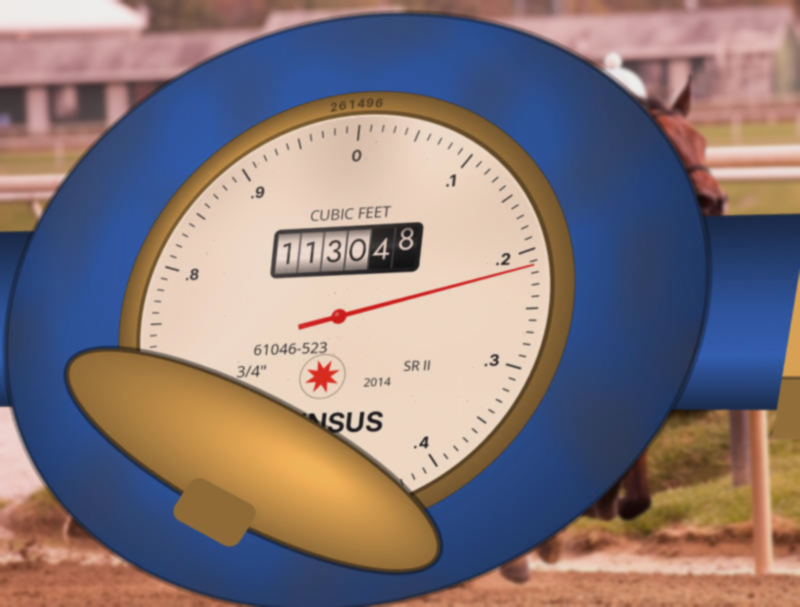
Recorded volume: ft³ 113048.21
